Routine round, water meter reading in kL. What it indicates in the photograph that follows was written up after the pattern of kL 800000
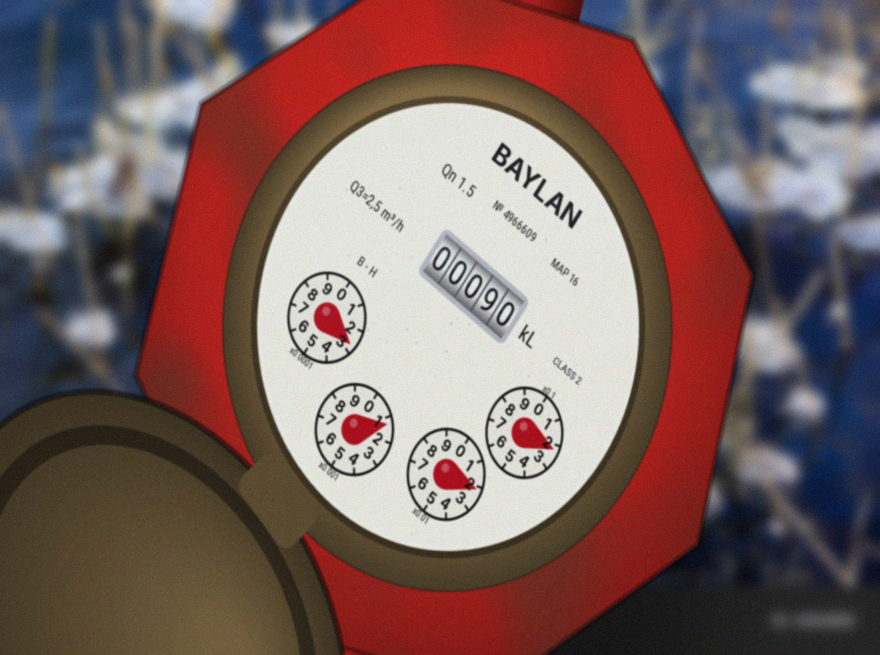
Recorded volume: kL 90.2212
